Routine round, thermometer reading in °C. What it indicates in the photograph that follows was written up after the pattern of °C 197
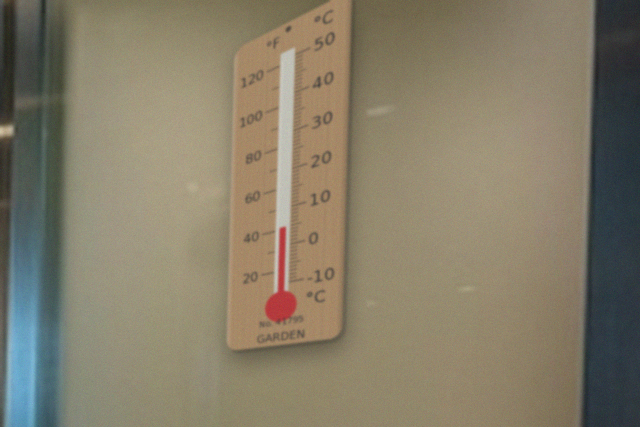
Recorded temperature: °C 5
